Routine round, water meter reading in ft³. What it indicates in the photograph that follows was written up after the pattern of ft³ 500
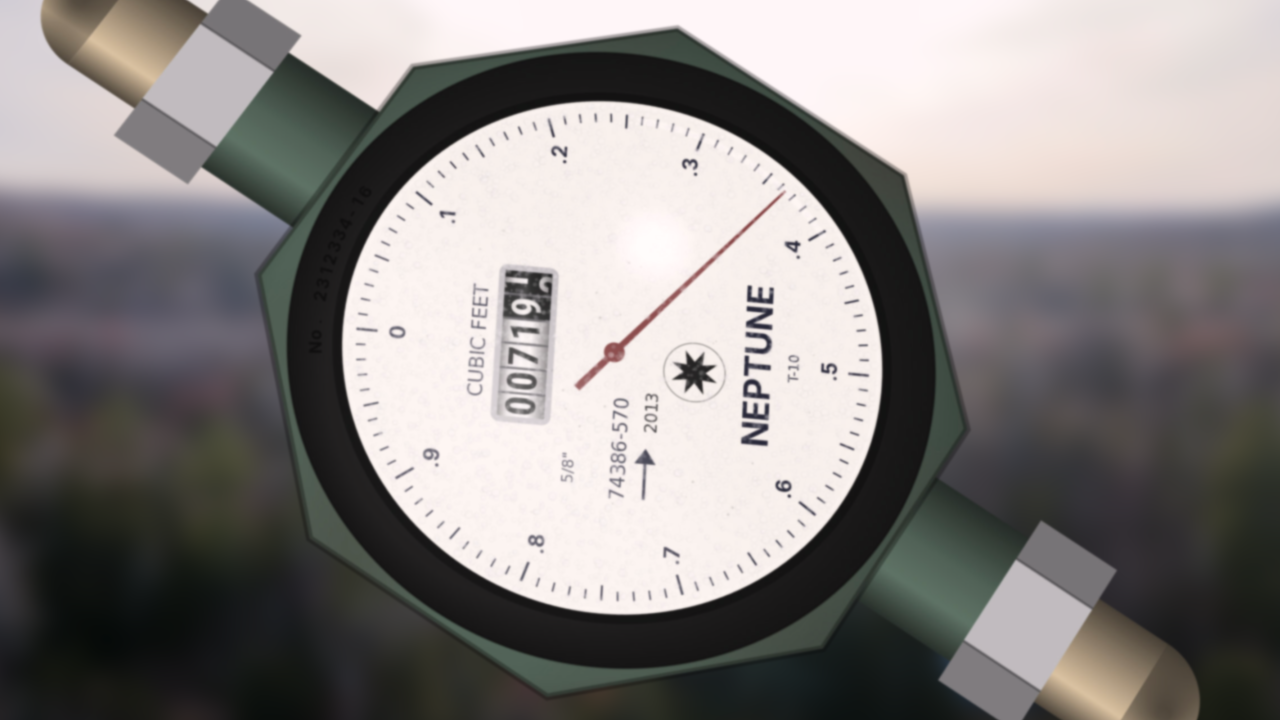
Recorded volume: ft³ 7191.36
